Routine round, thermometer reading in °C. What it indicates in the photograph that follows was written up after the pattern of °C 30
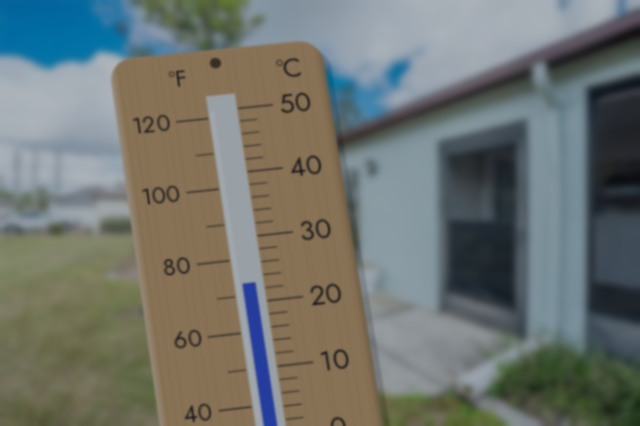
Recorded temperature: °C 23
